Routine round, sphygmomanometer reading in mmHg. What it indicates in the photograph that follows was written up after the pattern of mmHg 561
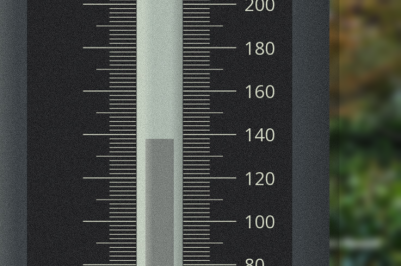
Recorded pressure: mmHg 138
